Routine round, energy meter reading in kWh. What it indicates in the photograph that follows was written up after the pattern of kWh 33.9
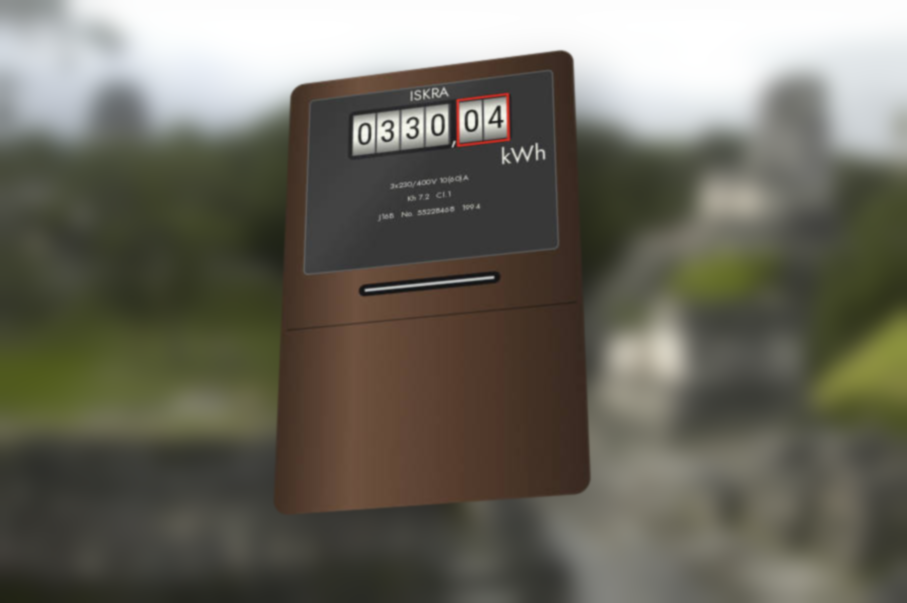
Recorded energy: kWh 330.04
